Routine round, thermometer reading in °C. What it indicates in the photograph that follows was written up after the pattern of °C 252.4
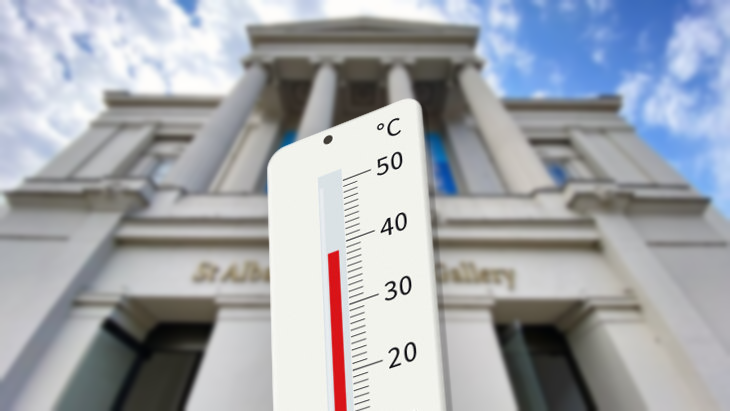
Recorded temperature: °C 39
